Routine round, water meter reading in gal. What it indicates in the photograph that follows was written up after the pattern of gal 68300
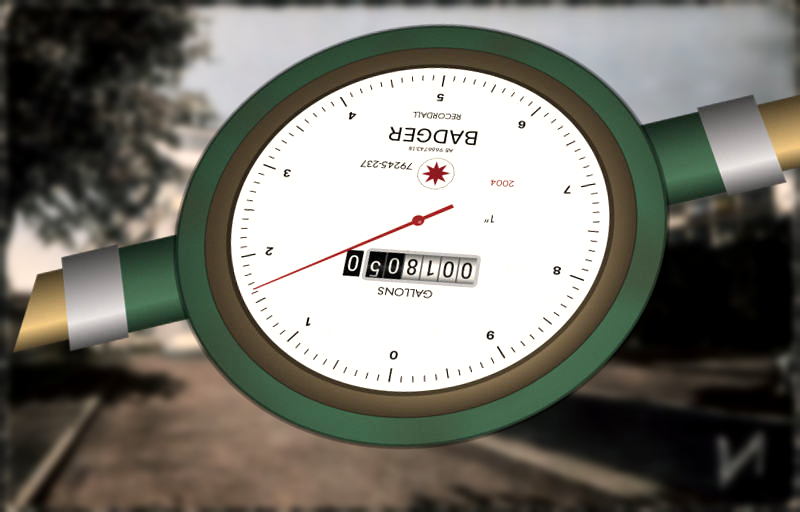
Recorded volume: gal 18051.6
